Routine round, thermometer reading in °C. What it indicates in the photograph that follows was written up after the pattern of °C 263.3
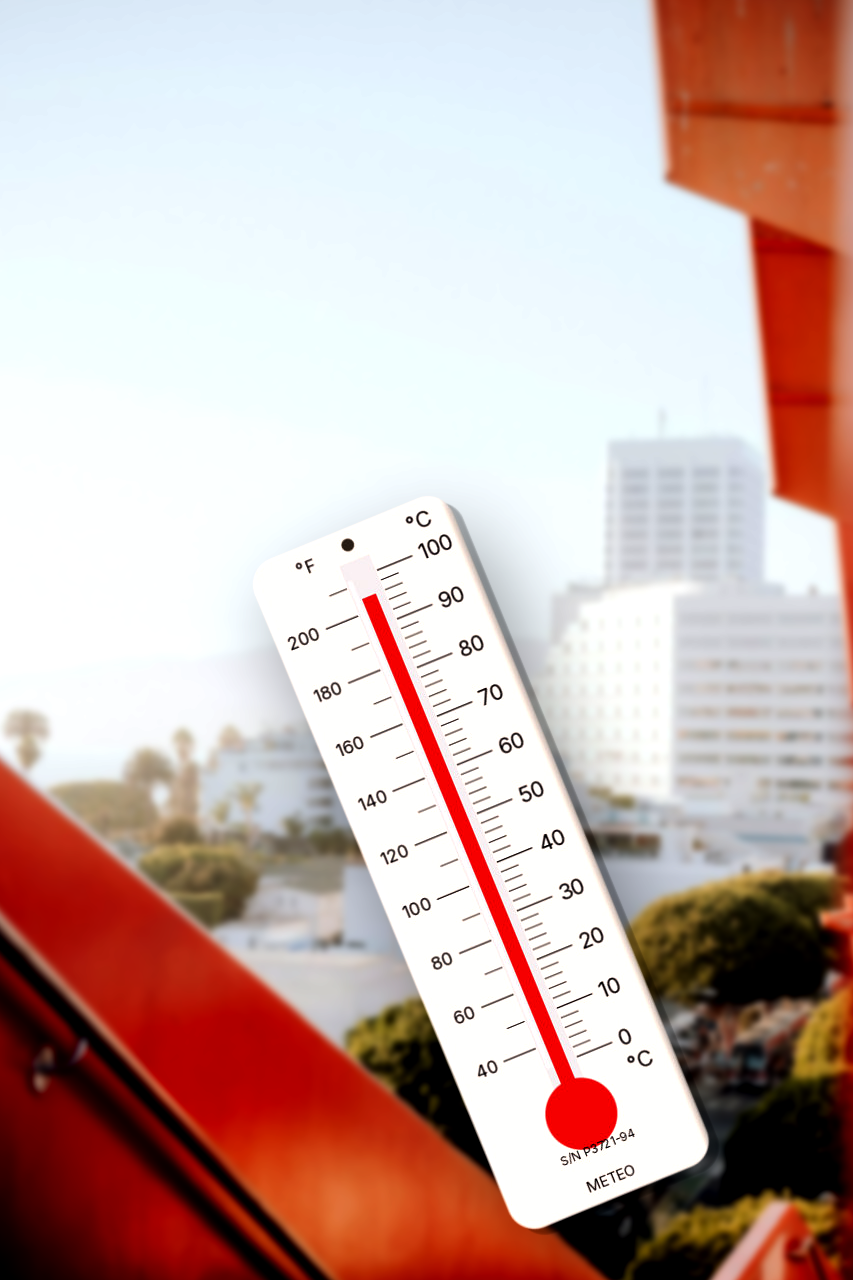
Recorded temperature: °C 96
